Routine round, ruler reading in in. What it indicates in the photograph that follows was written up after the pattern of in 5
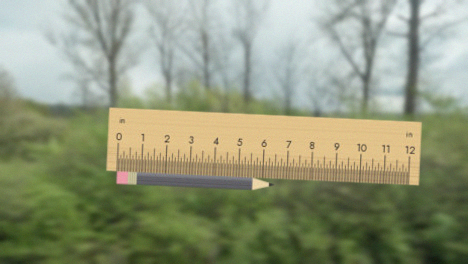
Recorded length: in 6.5
